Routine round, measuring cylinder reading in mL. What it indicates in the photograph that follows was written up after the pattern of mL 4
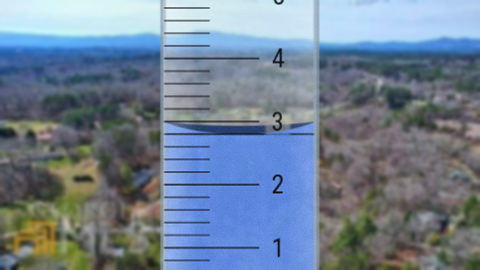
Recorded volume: mL 2.8
